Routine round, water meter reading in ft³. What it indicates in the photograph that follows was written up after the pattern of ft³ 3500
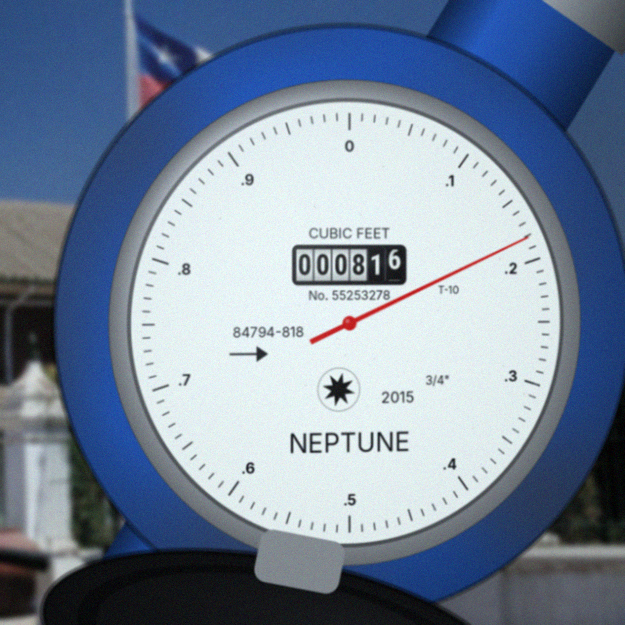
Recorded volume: ft³ 816.18
